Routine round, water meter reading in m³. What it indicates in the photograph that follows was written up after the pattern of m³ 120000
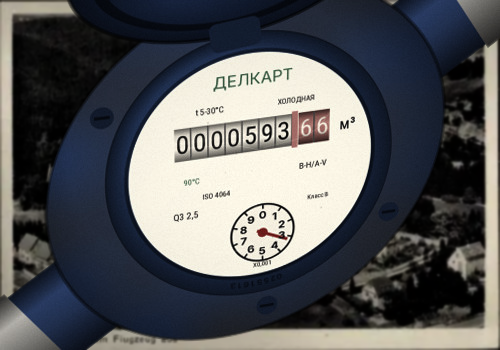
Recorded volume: m³ 593.663
